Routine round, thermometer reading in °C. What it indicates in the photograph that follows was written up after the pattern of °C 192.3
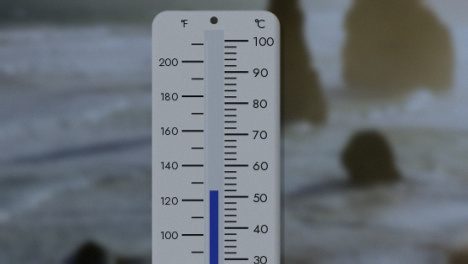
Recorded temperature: °C 52
